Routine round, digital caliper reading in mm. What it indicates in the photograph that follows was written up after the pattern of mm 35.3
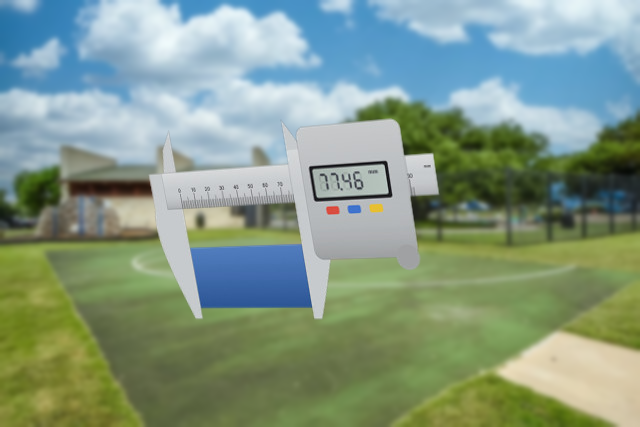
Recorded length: mm 77.46
